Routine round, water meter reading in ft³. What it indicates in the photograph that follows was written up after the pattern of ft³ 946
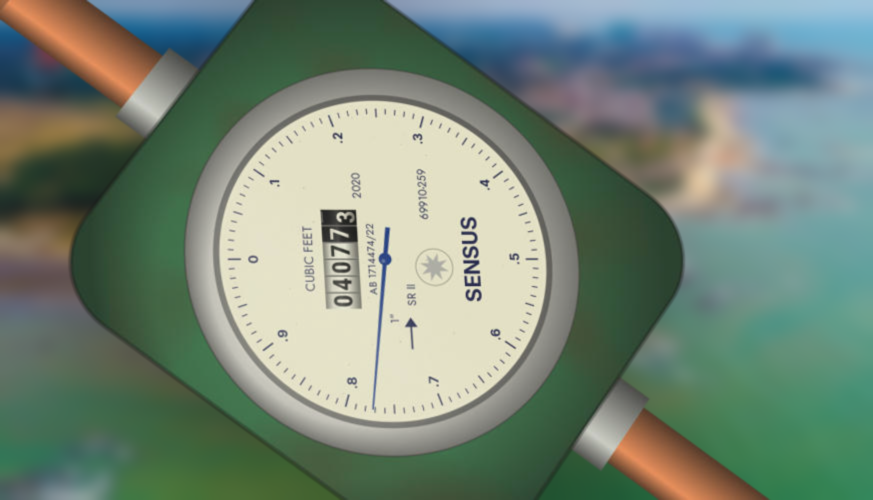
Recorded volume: ft³ 40772.77
